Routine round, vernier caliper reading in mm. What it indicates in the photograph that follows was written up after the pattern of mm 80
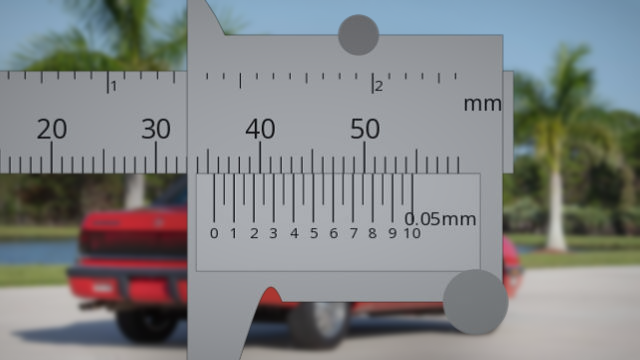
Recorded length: mm 35.6
